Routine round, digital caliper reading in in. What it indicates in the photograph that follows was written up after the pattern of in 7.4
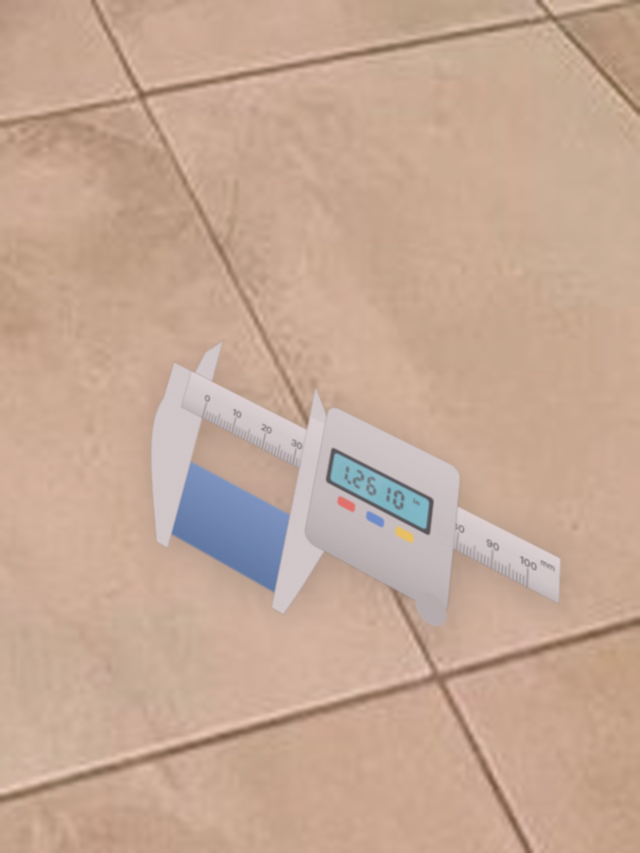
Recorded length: in 1.2610
